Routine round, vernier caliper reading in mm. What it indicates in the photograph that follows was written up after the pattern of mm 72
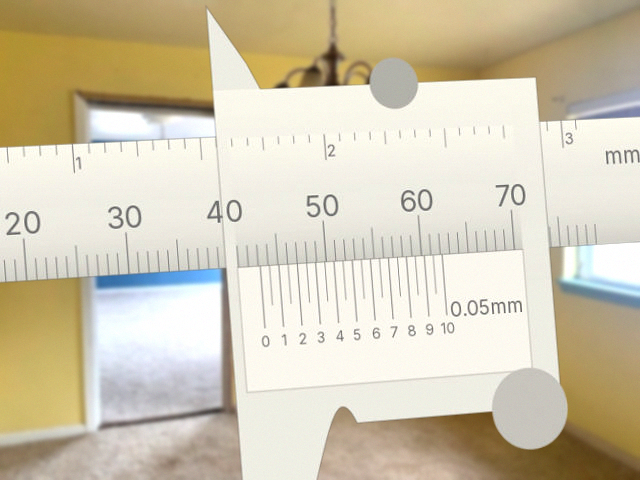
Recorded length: mm 43.2
